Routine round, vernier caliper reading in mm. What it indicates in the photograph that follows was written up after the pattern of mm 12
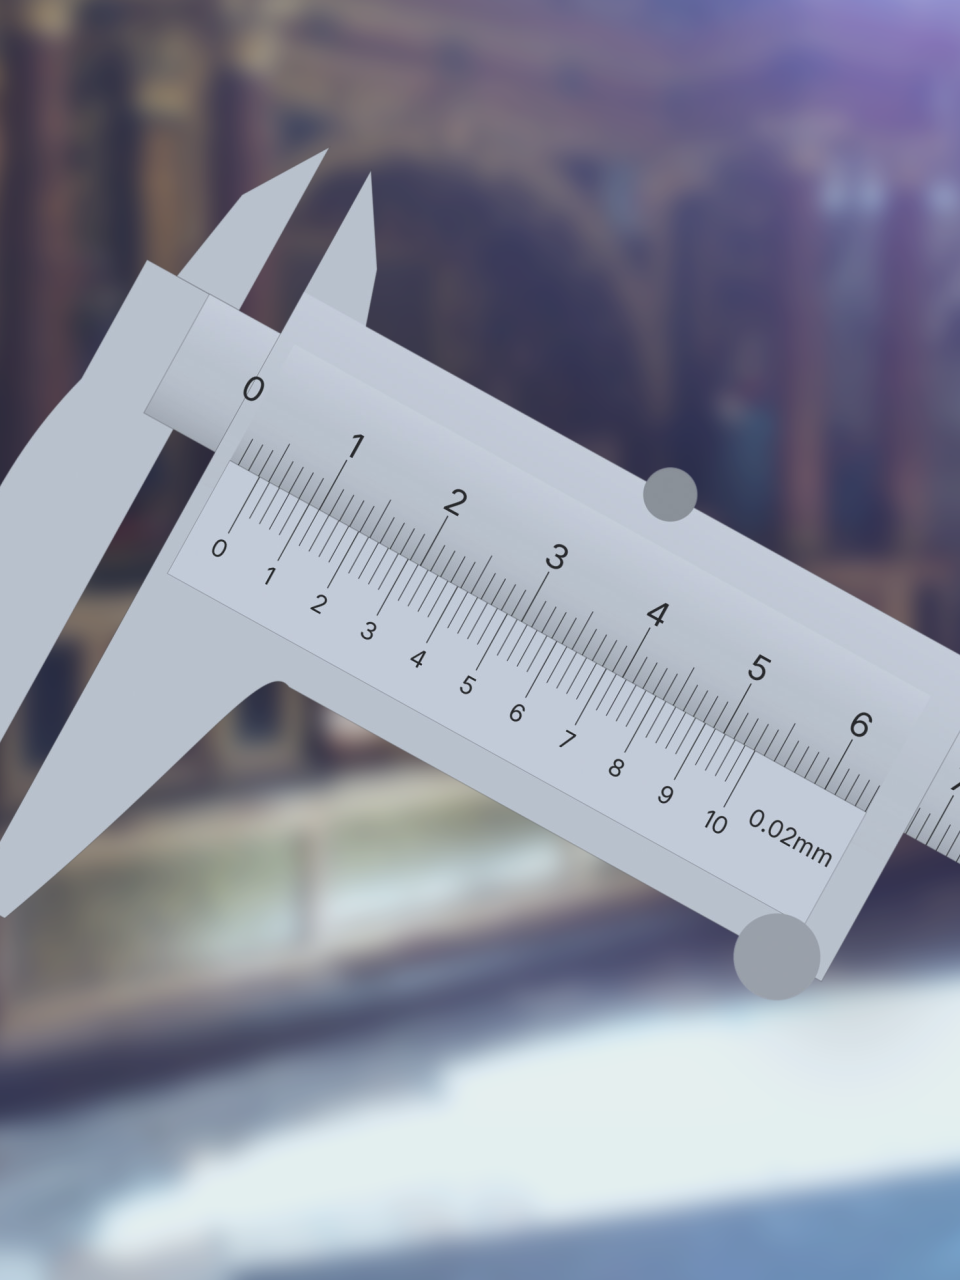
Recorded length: mm 4.1
